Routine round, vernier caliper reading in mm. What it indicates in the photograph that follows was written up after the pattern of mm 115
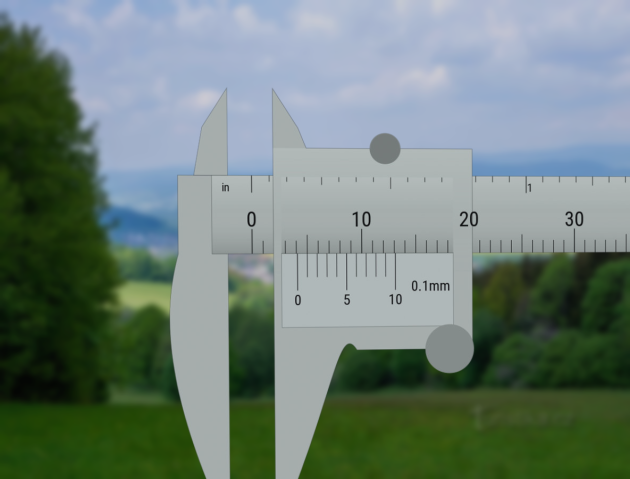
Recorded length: mm 4.1
